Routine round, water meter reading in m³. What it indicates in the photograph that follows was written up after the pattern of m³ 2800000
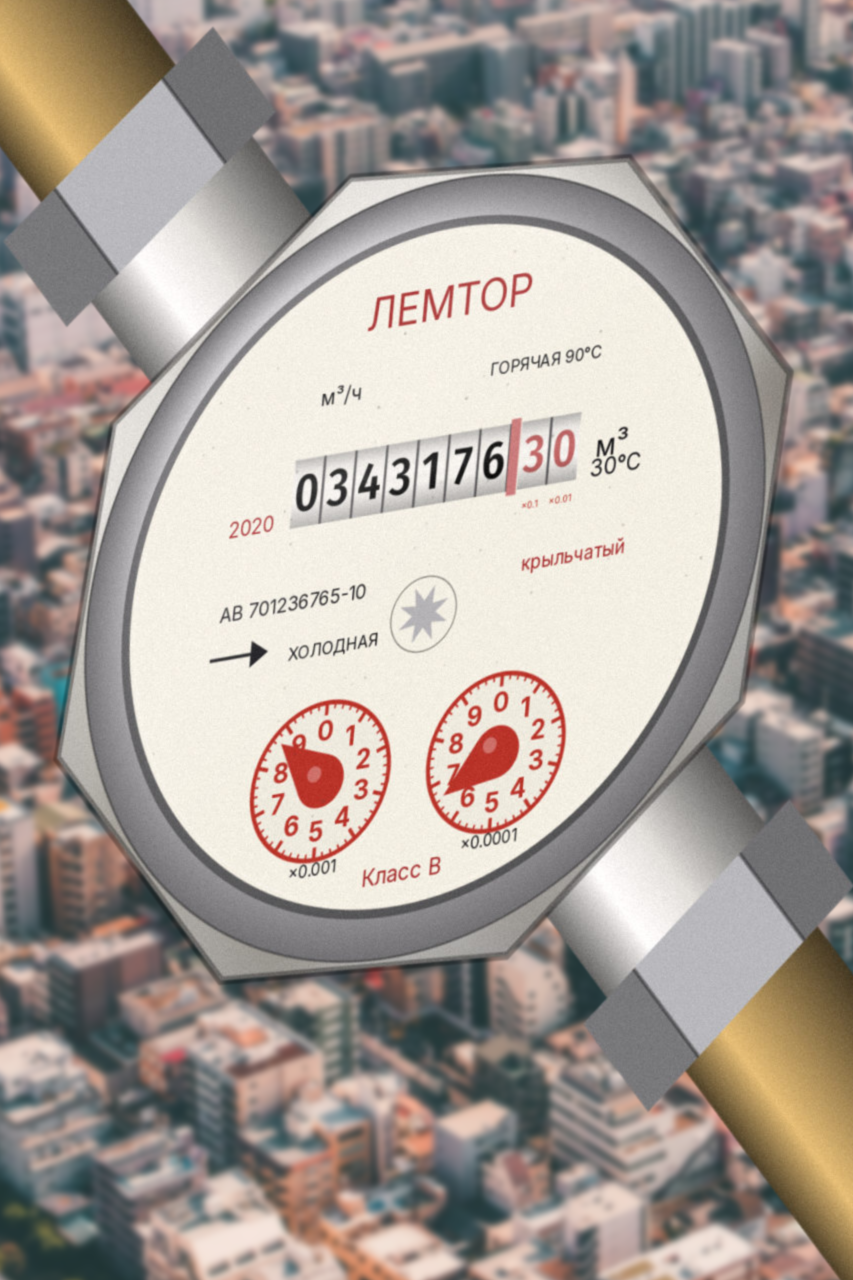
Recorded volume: m³ 343176.3086
